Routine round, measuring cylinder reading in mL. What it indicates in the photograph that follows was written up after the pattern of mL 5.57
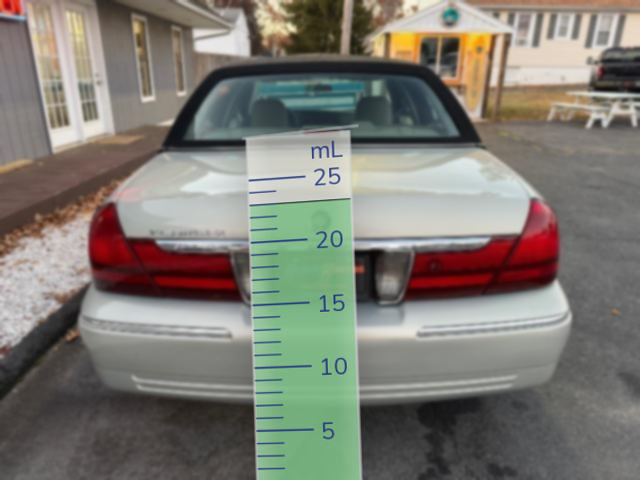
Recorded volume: mL 23
